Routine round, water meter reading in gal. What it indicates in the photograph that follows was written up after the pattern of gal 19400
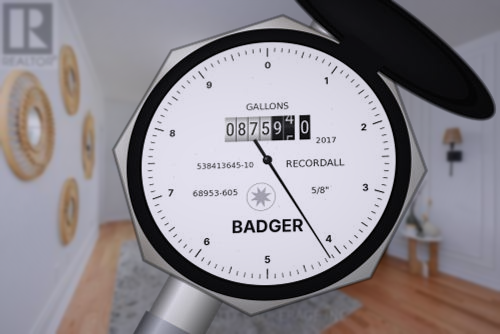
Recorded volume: gal 875944.1
